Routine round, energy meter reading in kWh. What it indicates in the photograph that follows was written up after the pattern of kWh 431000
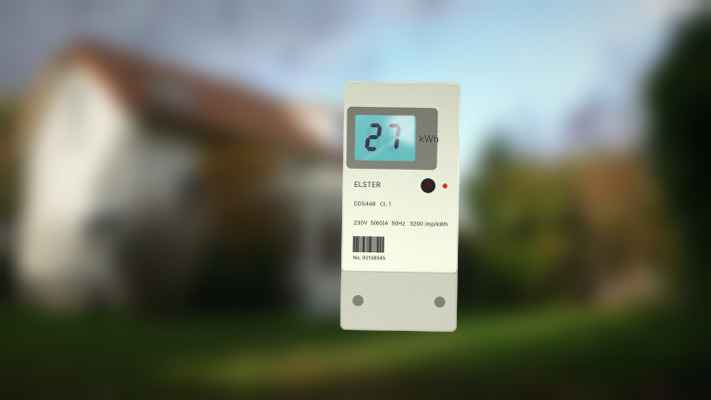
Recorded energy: kWh 27
